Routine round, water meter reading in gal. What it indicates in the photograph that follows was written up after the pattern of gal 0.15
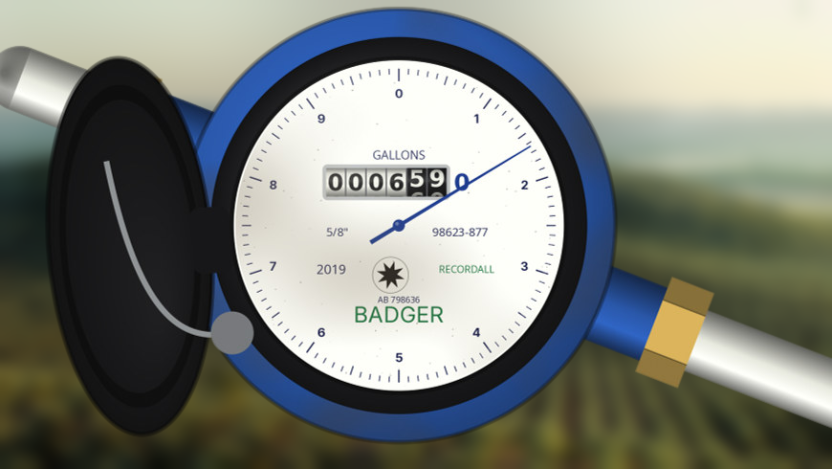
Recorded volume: gal 6591.6
